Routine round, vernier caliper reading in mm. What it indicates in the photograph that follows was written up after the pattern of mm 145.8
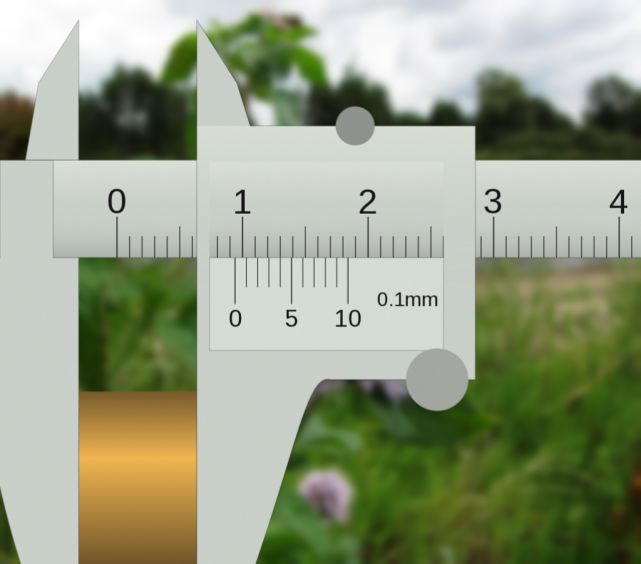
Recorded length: mm 9.4
